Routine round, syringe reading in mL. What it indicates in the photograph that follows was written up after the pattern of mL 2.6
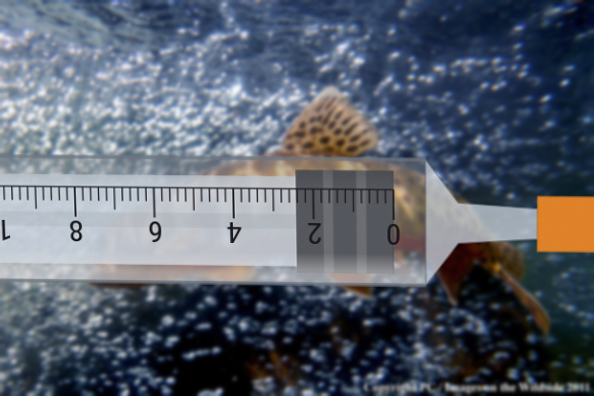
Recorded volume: mL 0
